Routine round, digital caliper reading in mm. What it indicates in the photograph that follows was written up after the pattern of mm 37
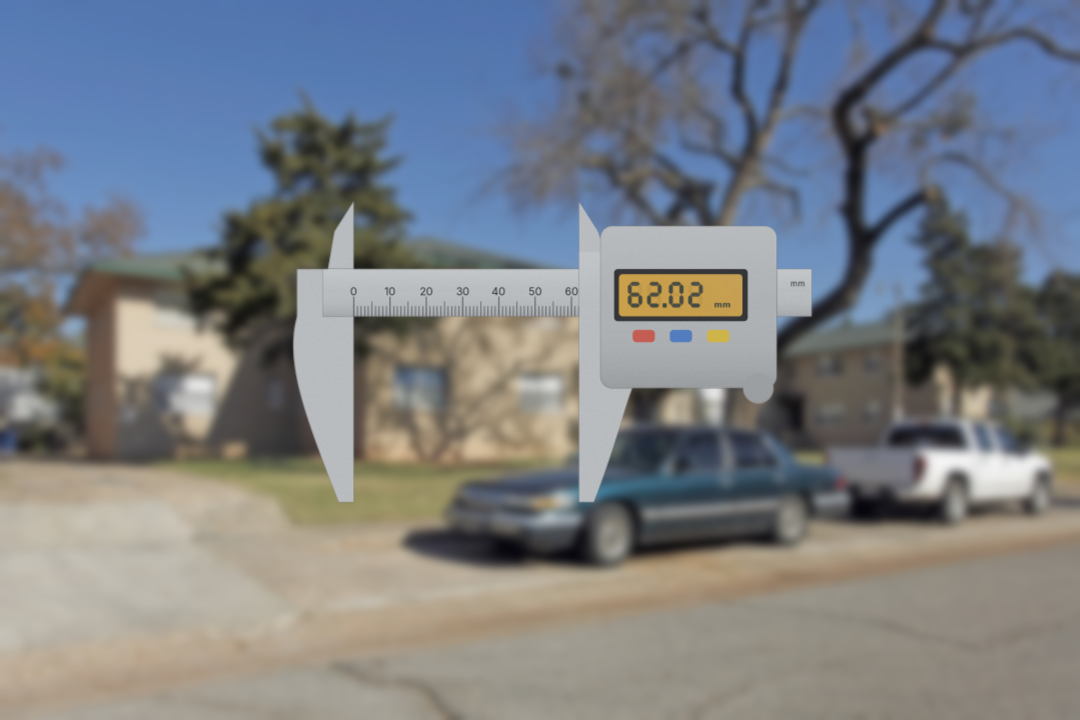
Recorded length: mm 62.02
